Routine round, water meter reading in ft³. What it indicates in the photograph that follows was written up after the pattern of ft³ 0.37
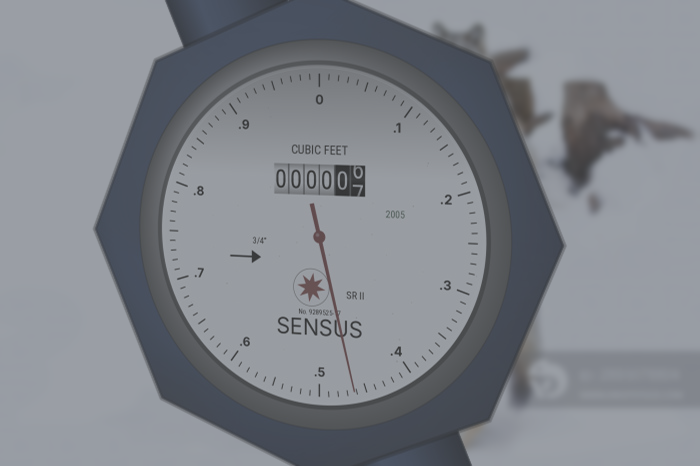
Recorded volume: ft³ 6.46
